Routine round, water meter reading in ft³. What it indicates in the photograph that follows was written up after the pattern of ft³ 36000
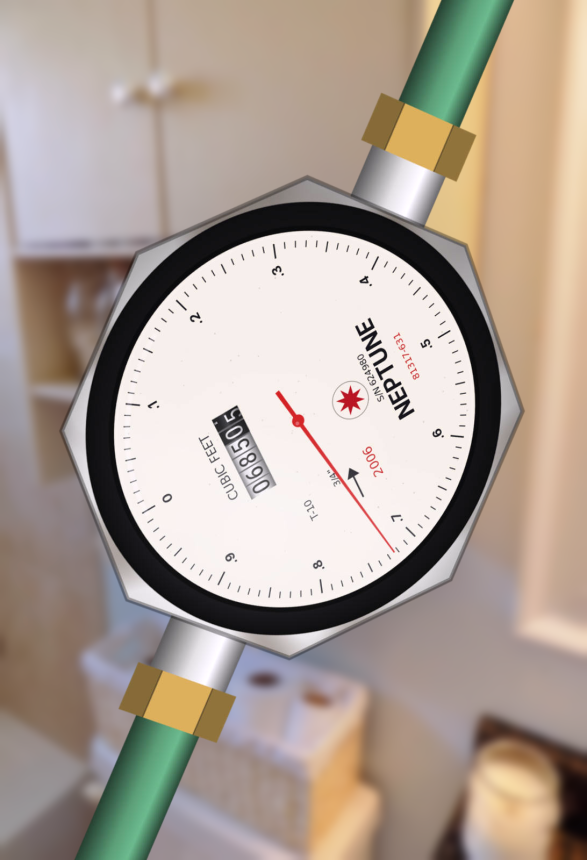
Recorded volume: ft³ 68504.72
